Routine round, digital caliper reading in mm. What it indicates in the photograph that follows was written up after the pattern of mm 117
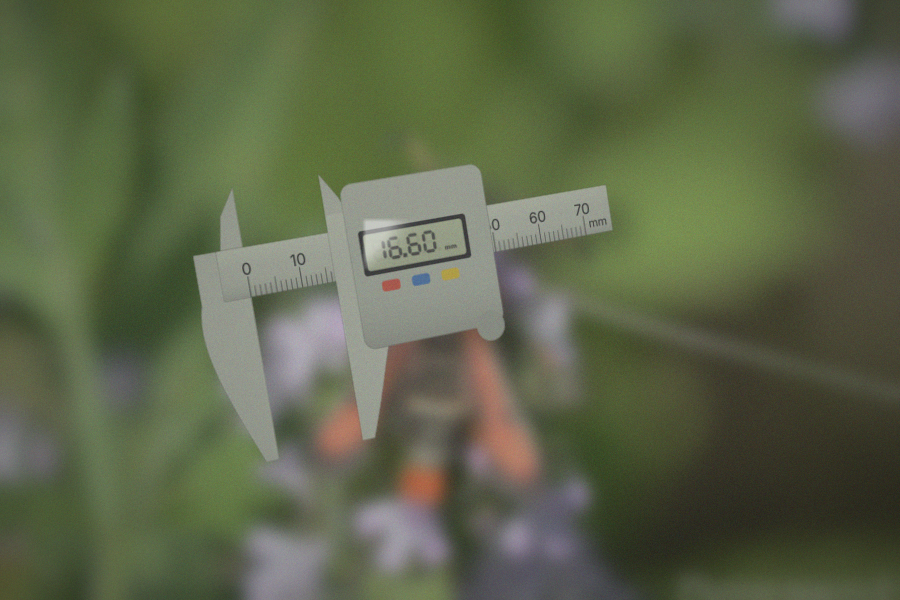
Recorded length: mm 16.60
